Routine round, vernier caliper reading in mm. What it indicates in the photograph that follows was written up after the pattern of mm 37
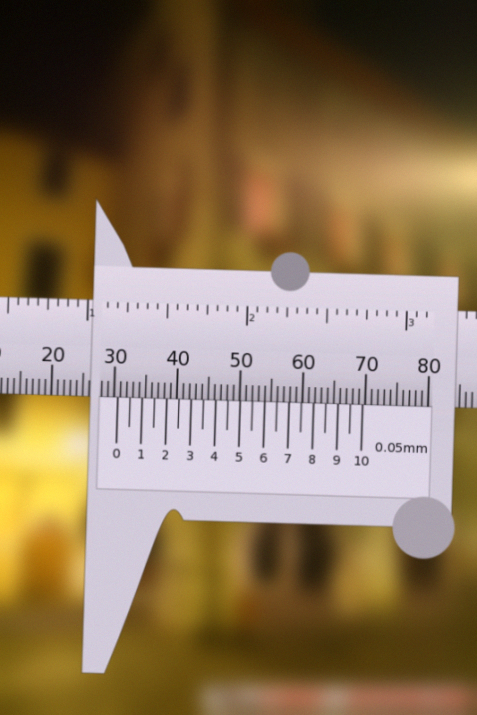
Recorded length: mm 30.6
